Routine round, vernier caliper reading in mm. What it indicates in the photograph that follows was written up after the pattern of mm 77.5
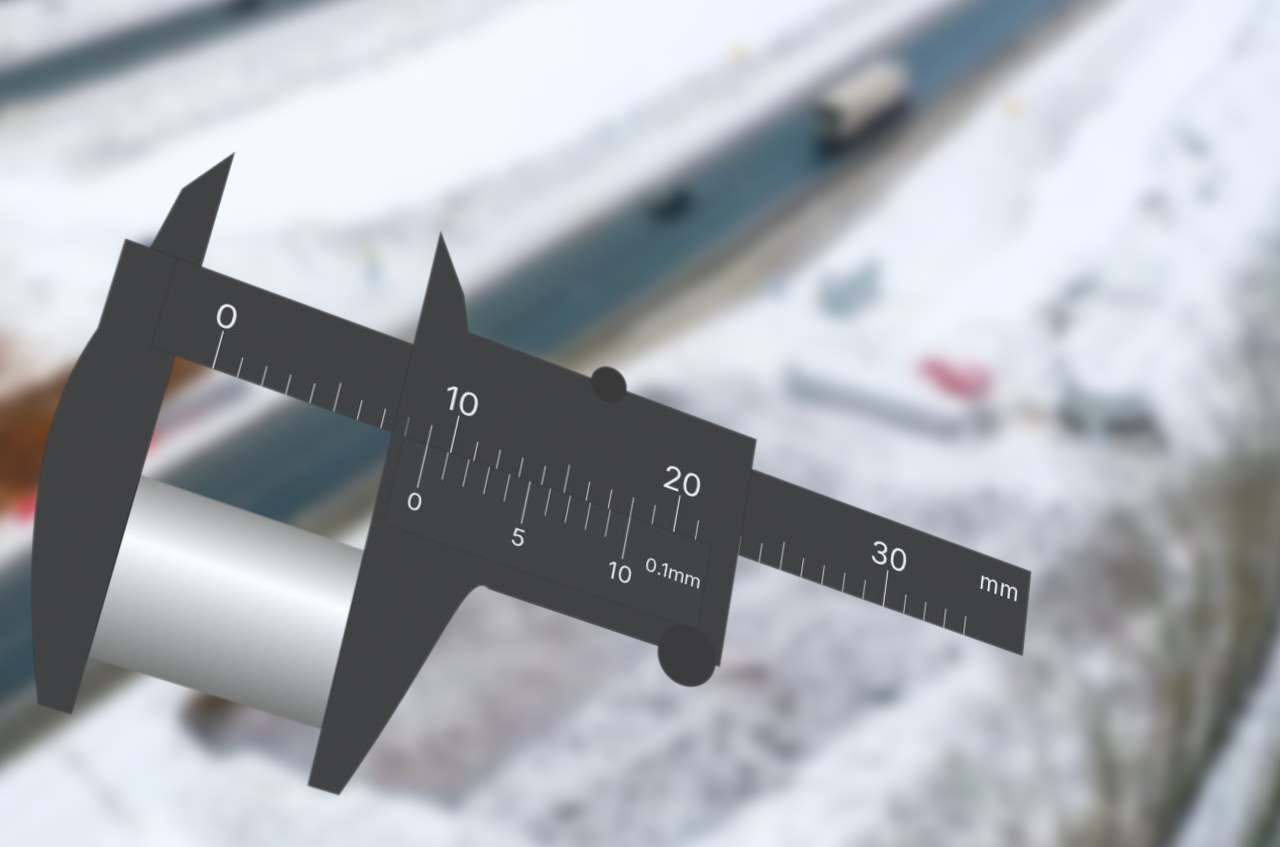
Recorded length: mm 9.0
